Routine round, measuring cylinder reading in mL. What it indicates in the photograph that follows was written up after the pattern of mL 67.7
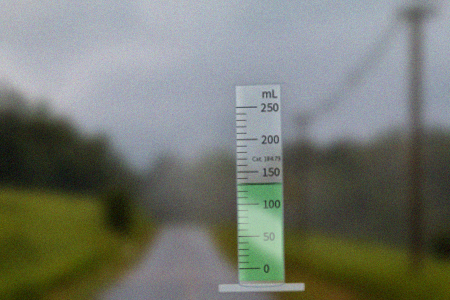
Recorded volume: mL 130
